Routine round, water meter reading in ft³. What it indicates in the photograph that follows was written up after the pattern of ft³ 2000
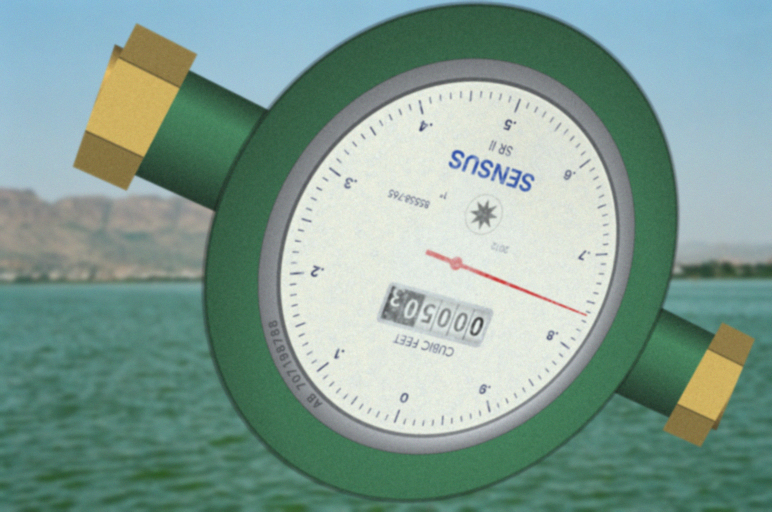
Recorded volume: ft³ 502.76
